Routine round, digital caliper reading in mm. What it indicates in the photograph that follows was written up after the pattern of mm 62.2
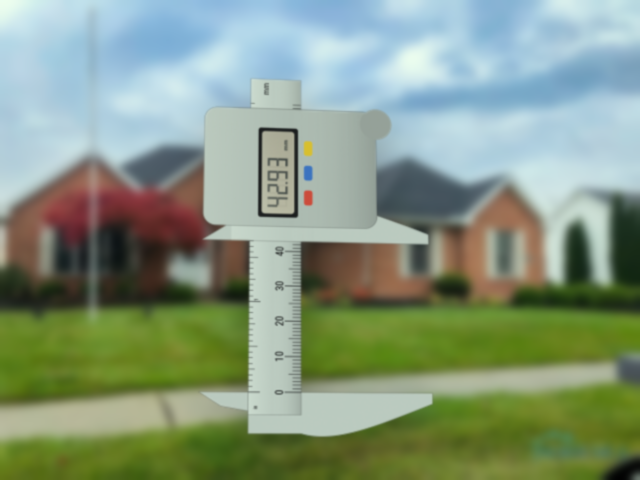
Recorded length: mm 42.93
